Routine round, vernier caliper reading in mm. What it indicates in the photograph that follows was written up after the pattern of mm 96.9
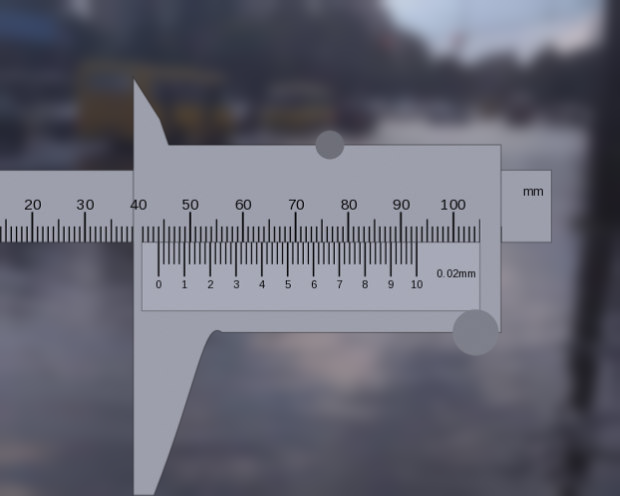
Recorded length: mm 44.0
